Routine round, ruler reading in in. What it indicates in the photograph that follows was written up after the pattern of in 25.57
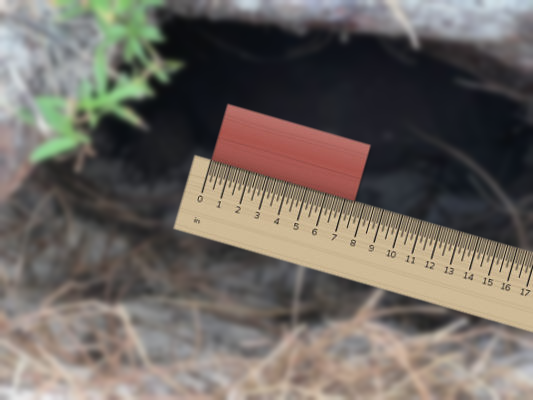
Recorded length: in 7.5
